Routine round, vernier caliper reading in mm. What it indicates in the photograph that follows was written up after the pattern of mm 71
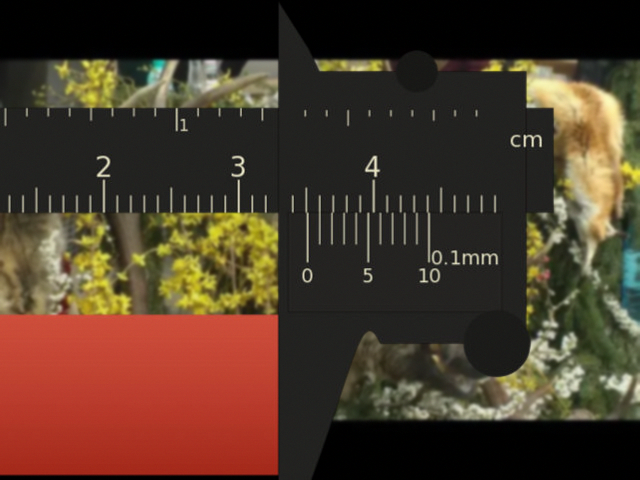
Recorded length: mm 35.1
